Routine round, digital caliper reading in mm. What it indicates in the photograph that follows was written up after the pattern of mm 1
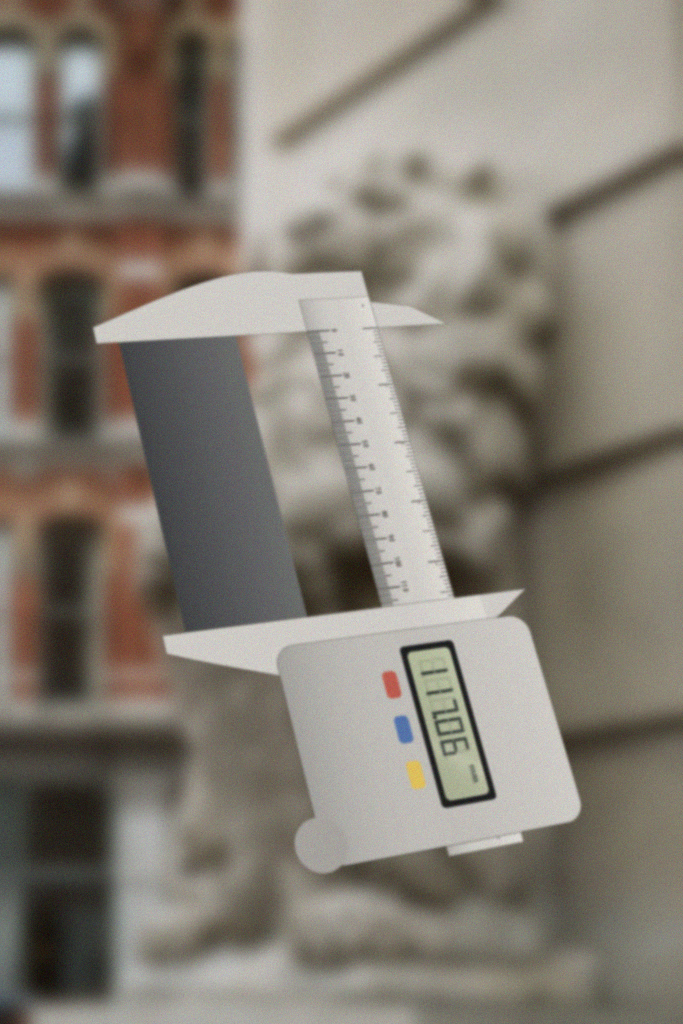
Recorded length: mm 117.06
